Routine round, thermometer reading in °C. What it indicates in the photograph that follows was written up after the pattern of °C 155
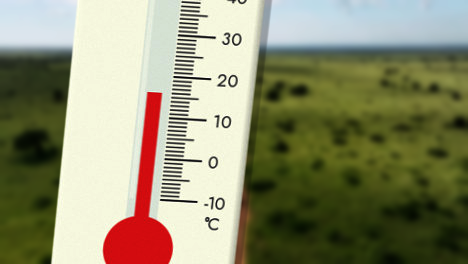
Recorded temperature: °C 16
